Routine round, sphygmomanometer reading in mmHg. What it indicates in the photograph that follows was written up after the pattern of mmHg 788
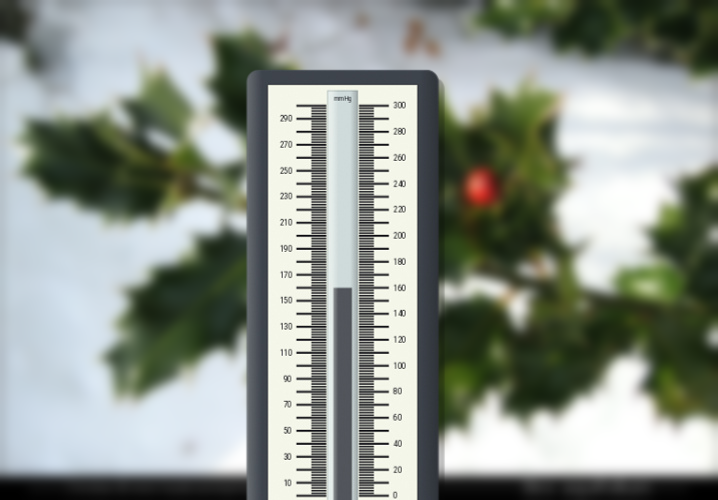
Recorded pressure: mmHg 160
